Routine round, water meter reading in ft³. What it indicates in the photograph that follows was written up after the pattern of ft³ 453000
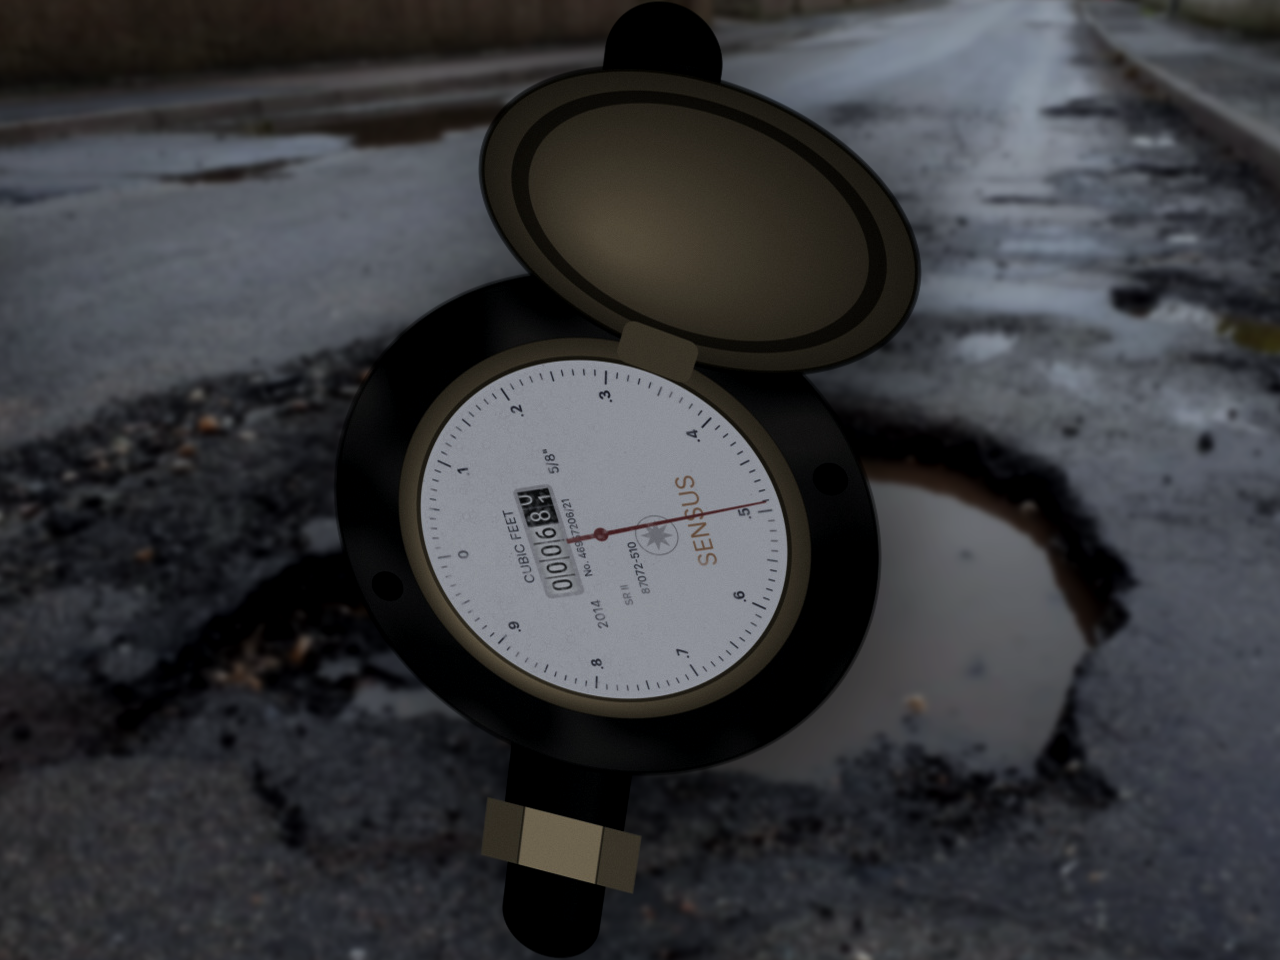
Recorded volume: ft³ 680.49
